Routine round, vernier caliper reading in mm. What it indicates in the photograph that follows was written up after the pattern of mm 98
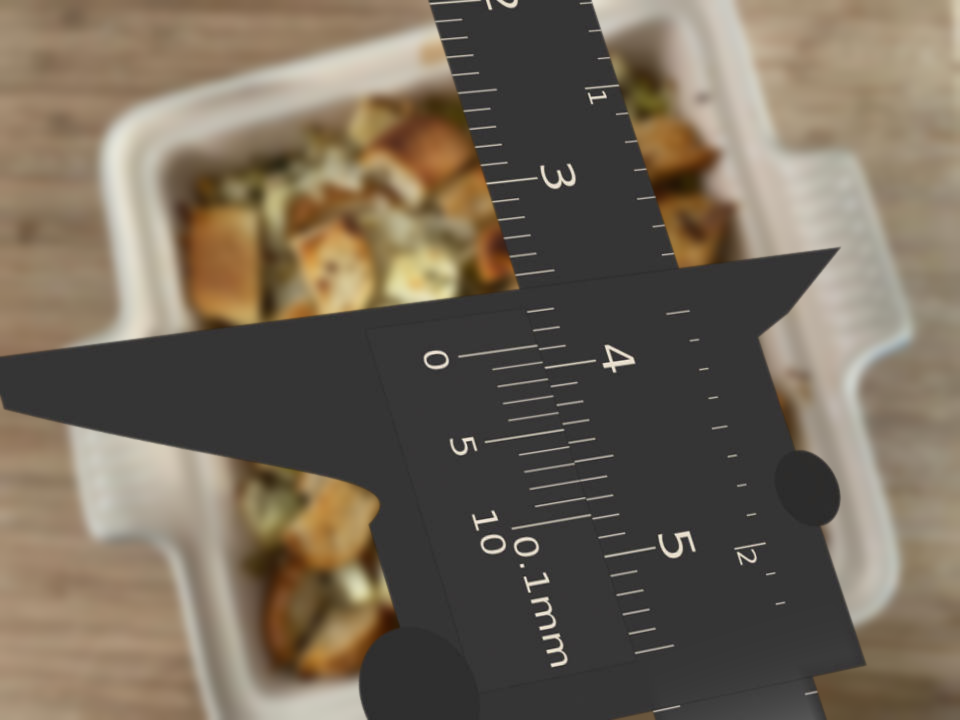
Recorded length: mm 38.8
